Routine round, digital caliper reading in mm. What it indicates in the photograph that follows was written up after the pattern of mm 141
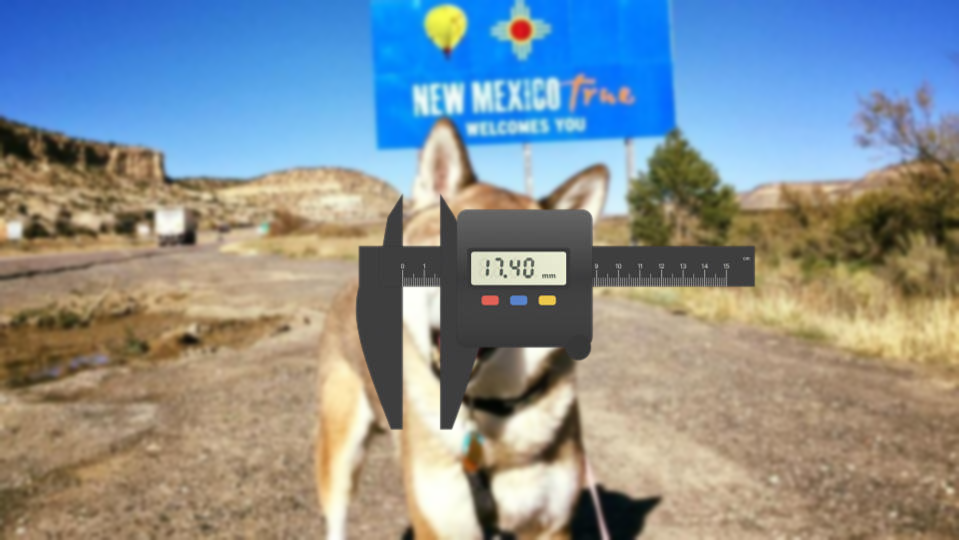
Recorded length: mm 17.40
